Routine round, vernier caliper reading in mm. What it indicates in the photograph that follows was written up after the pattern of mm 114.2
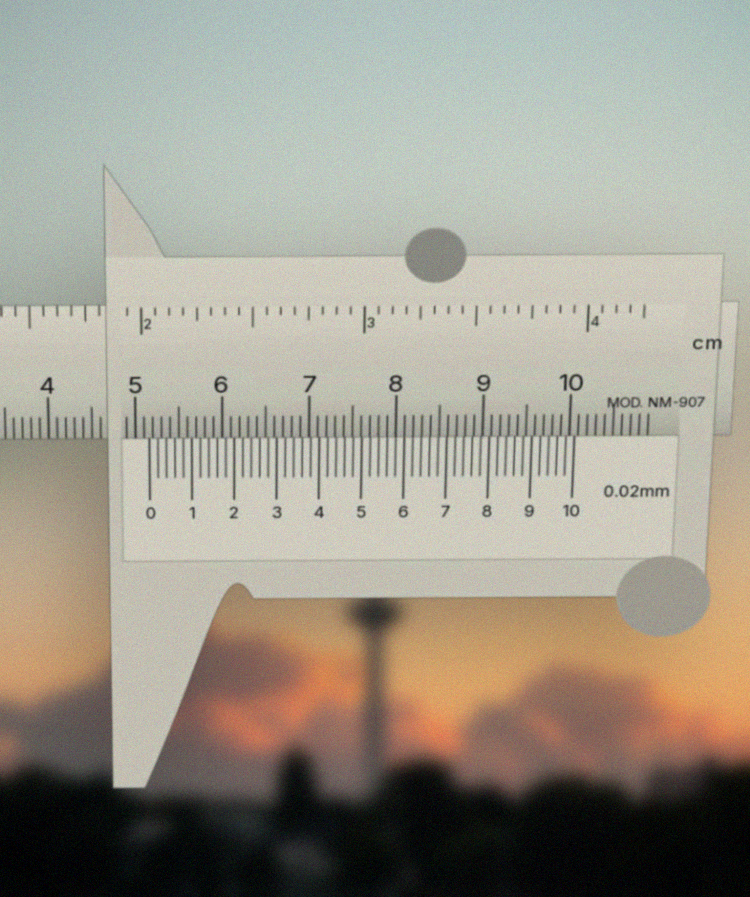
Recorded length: mm 51.6
